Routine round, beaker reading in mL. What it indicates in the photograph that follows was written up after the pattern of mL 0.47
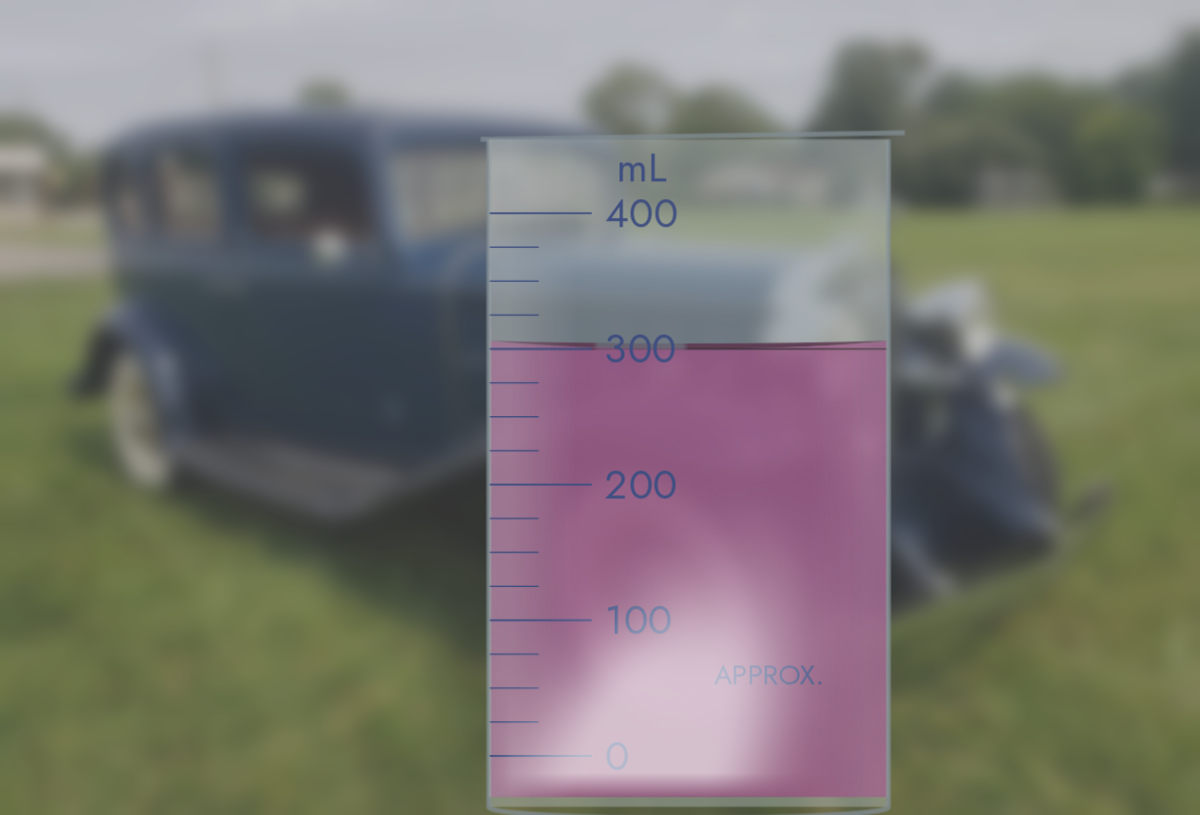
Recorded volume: mL 300
